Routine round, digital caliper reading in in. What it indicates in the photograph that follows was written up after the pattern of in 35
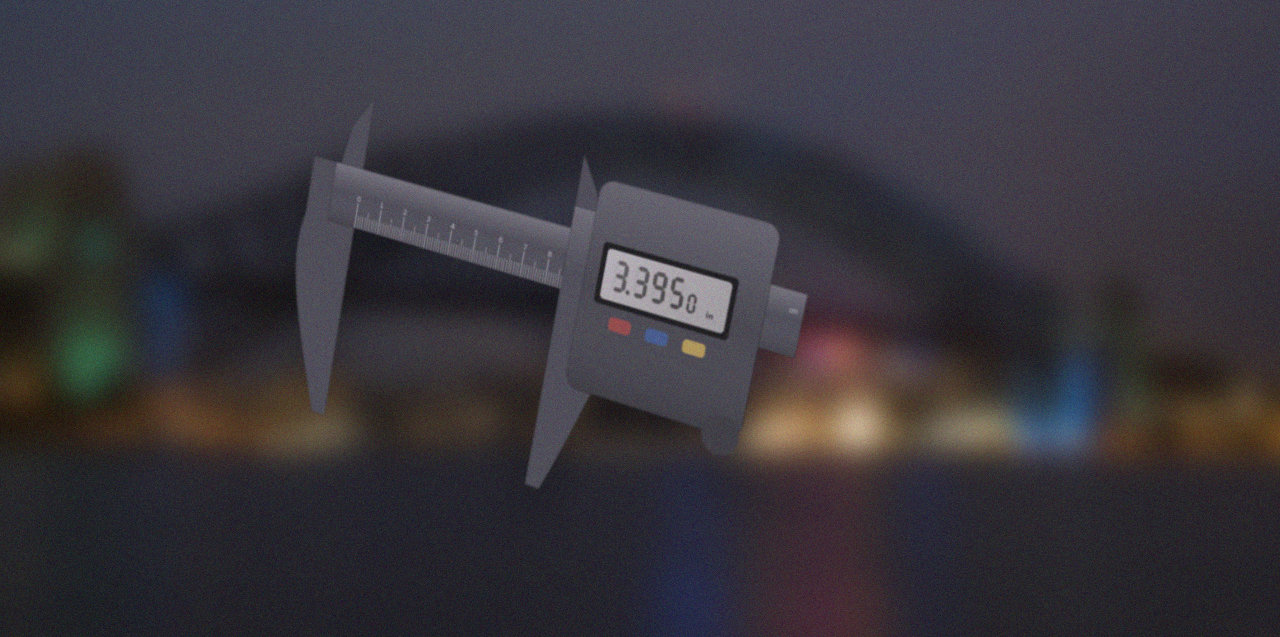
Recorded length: in 3.3950
